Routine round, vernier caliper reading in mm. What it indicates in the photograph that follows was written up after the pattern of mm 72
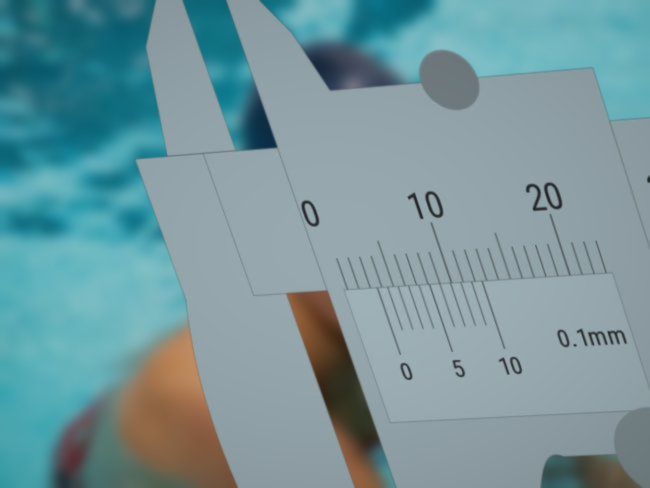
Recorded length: mm 3.6
